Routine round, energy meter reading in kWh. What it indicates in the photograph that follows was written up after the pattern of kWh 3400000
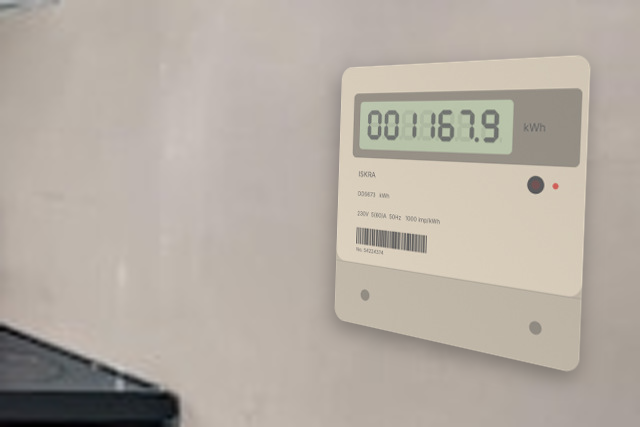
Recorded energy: kWh 1167.9
